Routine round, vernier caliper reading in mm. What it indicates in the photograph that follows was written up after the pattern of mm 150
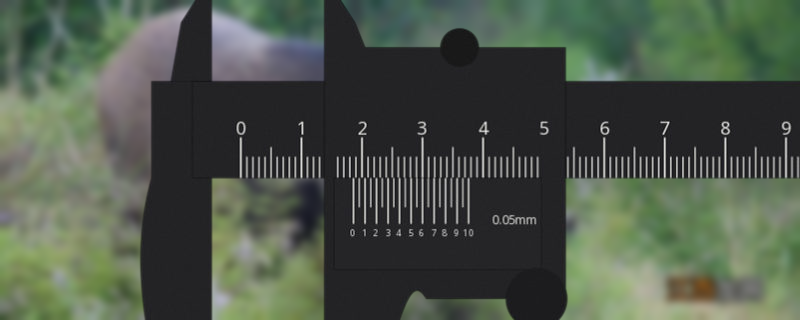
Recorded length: mm 18.6
